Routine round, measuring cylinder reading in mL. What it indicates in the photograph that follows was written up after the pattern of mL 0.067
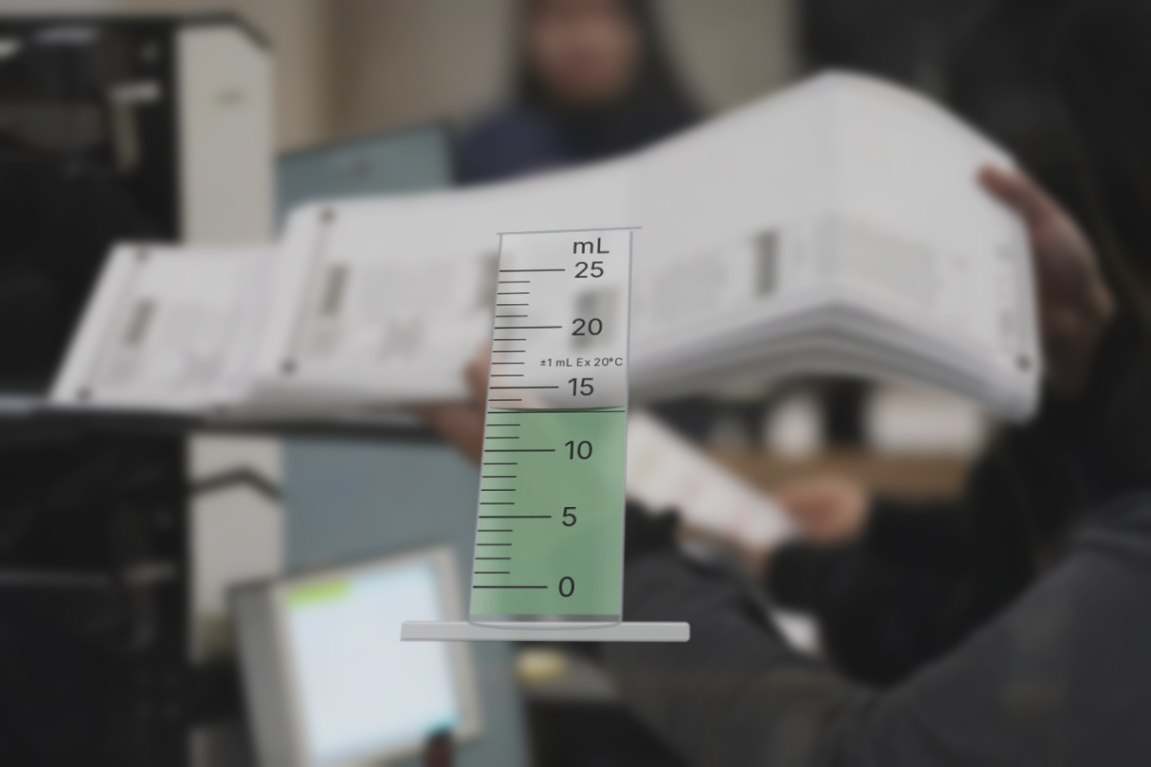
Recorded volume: mL 13
